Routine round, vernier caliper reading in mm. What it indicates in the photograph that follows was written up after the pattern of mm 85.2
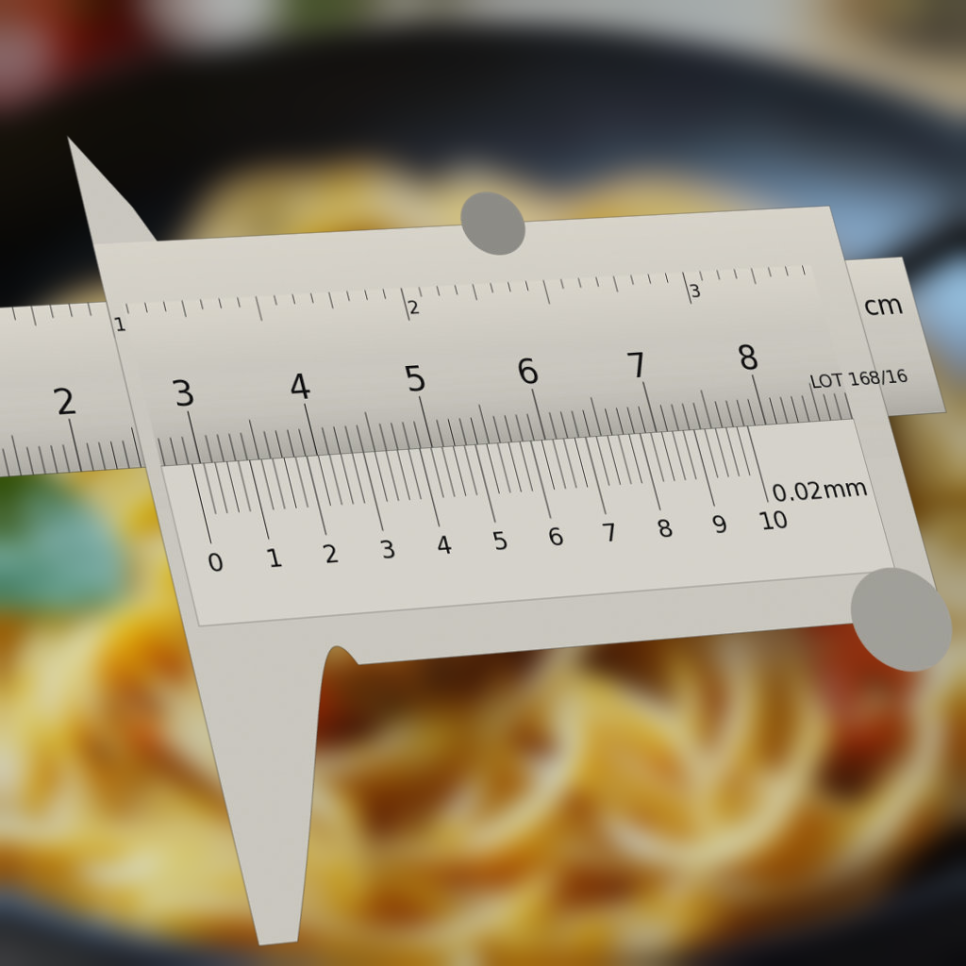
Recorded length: mm 29.3
